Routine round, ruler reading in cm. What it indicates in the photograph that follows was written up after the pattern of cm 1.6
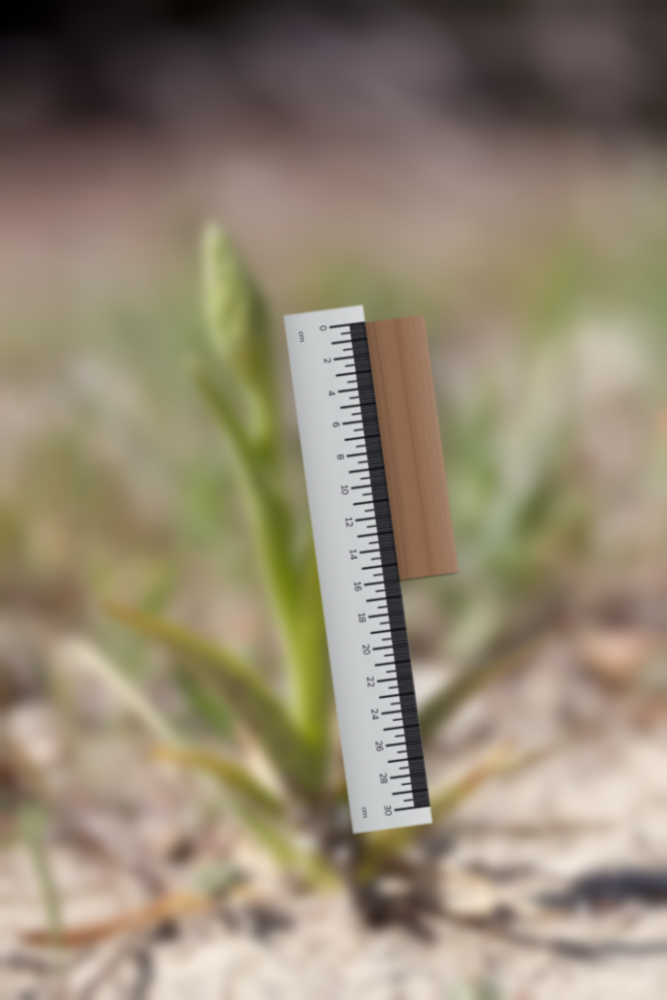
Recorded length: cm 16
